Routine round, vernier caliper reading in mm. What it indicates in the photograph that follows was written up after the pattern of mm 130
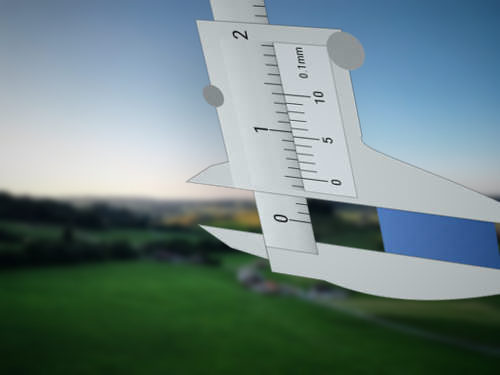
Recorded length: mm 5.0
